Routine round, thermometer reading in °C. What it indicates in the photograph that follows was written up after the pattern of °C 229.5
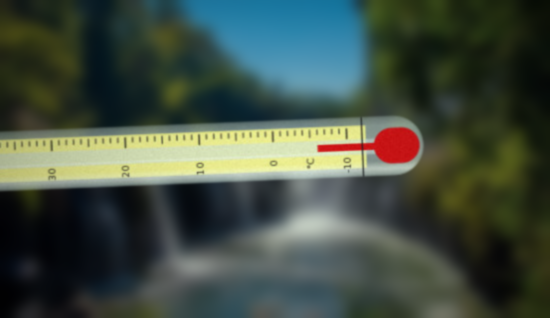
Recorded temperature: °C -6
